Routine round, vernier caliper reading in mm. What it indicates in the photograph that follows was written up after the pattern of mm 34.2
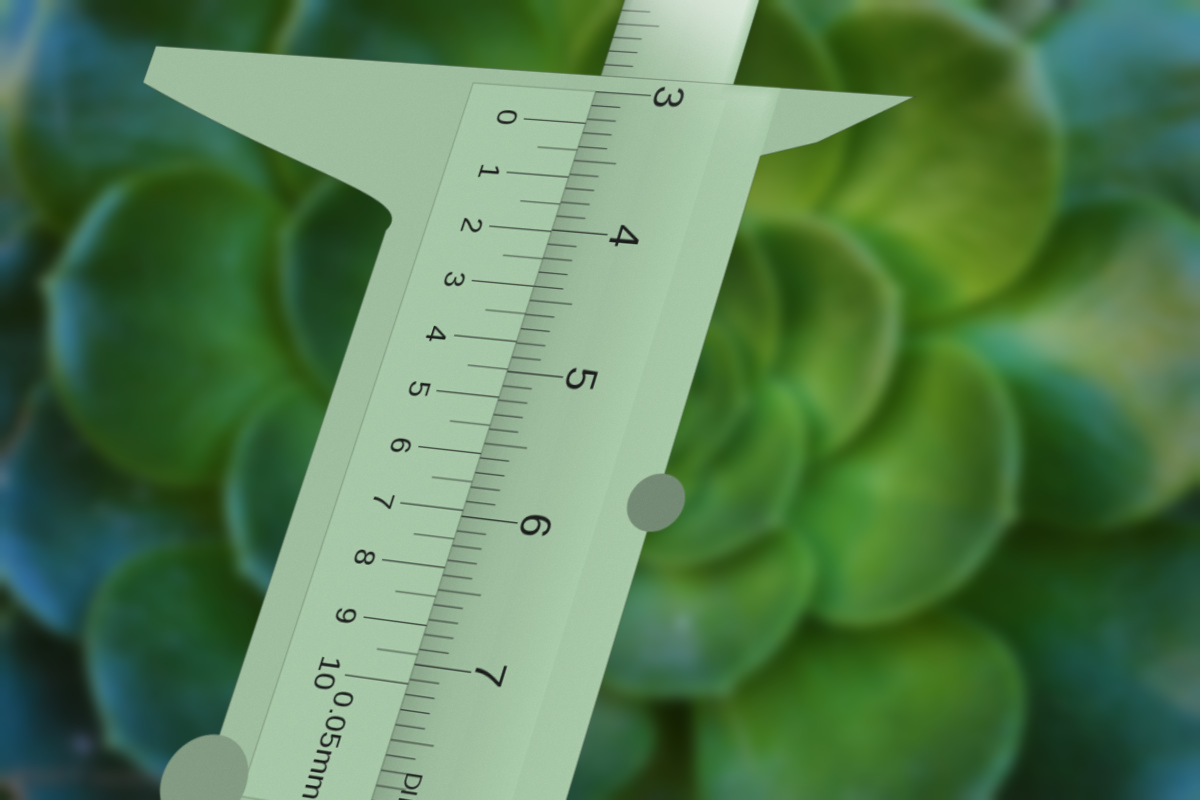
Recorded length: mm 32.3
